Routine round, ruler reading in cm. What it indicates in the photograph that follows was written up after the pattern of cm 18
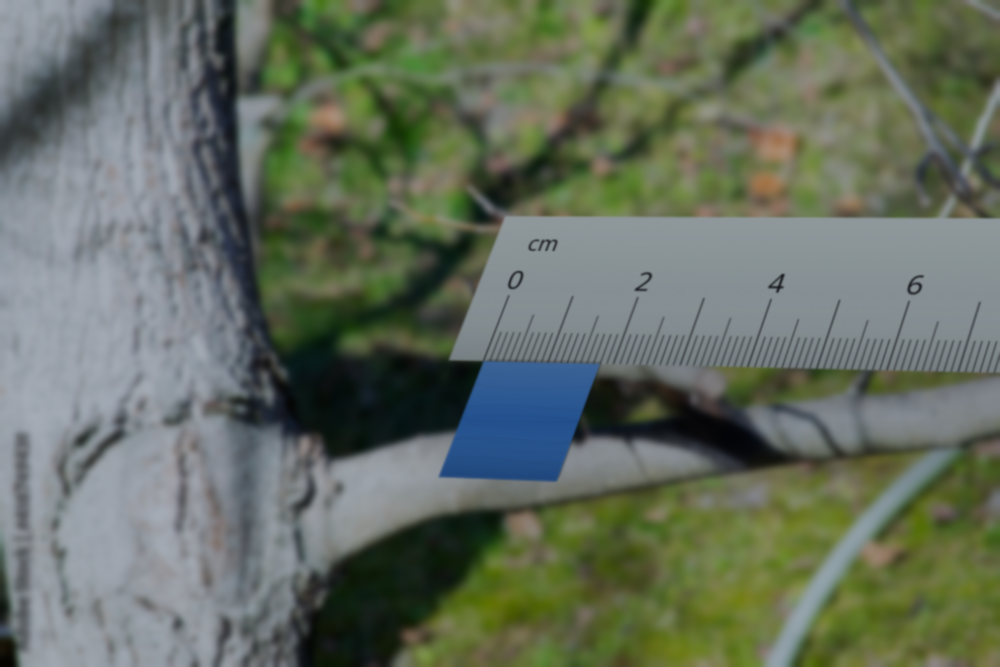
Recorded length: cm 1.8
